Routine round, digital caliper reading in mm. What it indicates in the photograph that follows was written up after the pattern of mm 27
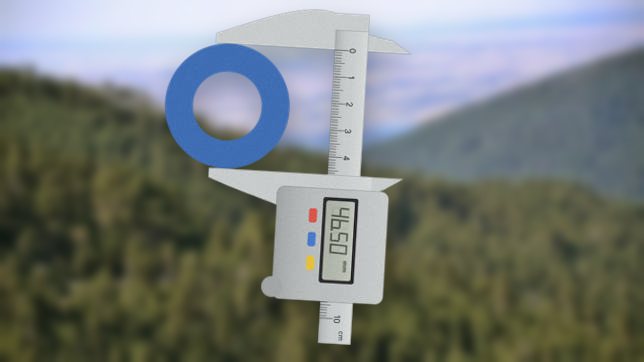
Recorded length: mm 46.50
